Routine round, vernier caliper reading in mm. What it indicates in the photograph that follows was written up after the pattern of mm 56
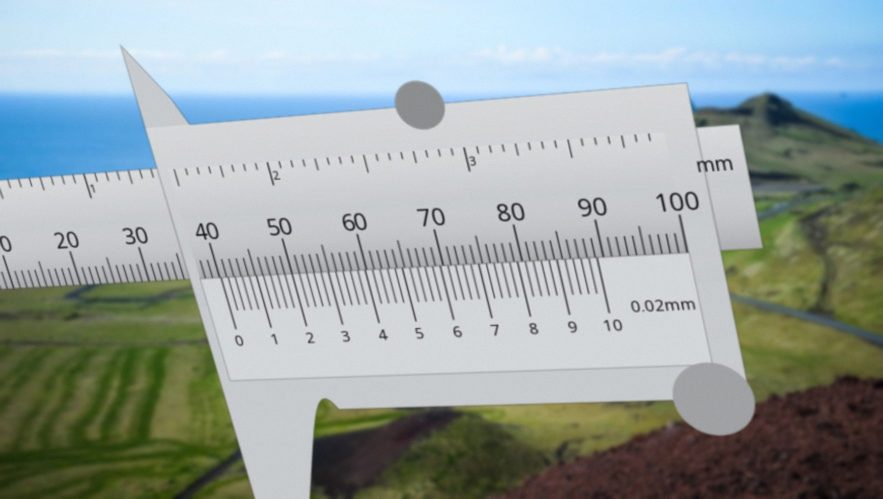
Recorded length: mm 40.2
